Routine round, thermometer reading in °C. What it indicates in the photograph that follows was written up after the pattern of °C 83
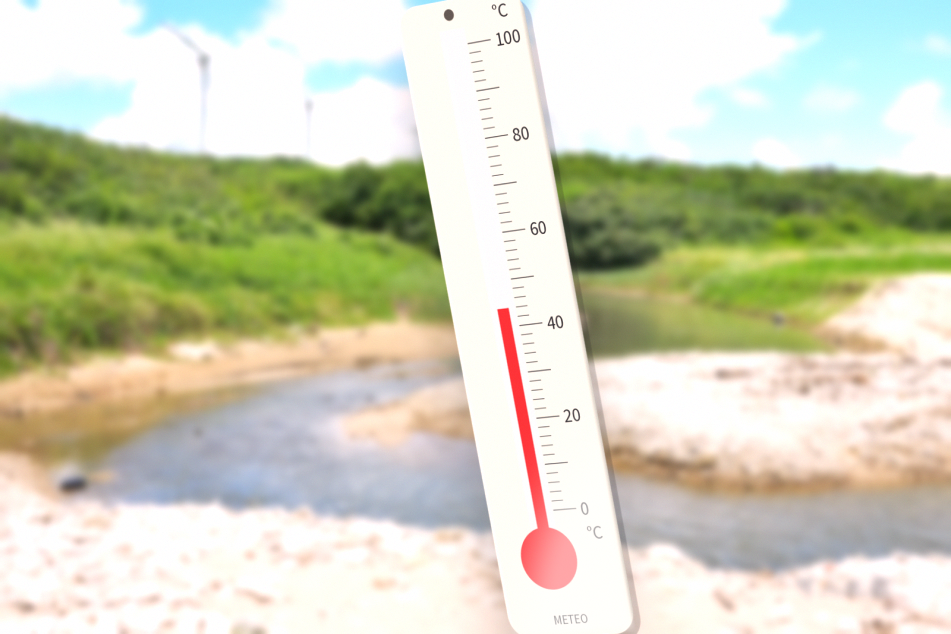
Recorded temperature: °C 44
